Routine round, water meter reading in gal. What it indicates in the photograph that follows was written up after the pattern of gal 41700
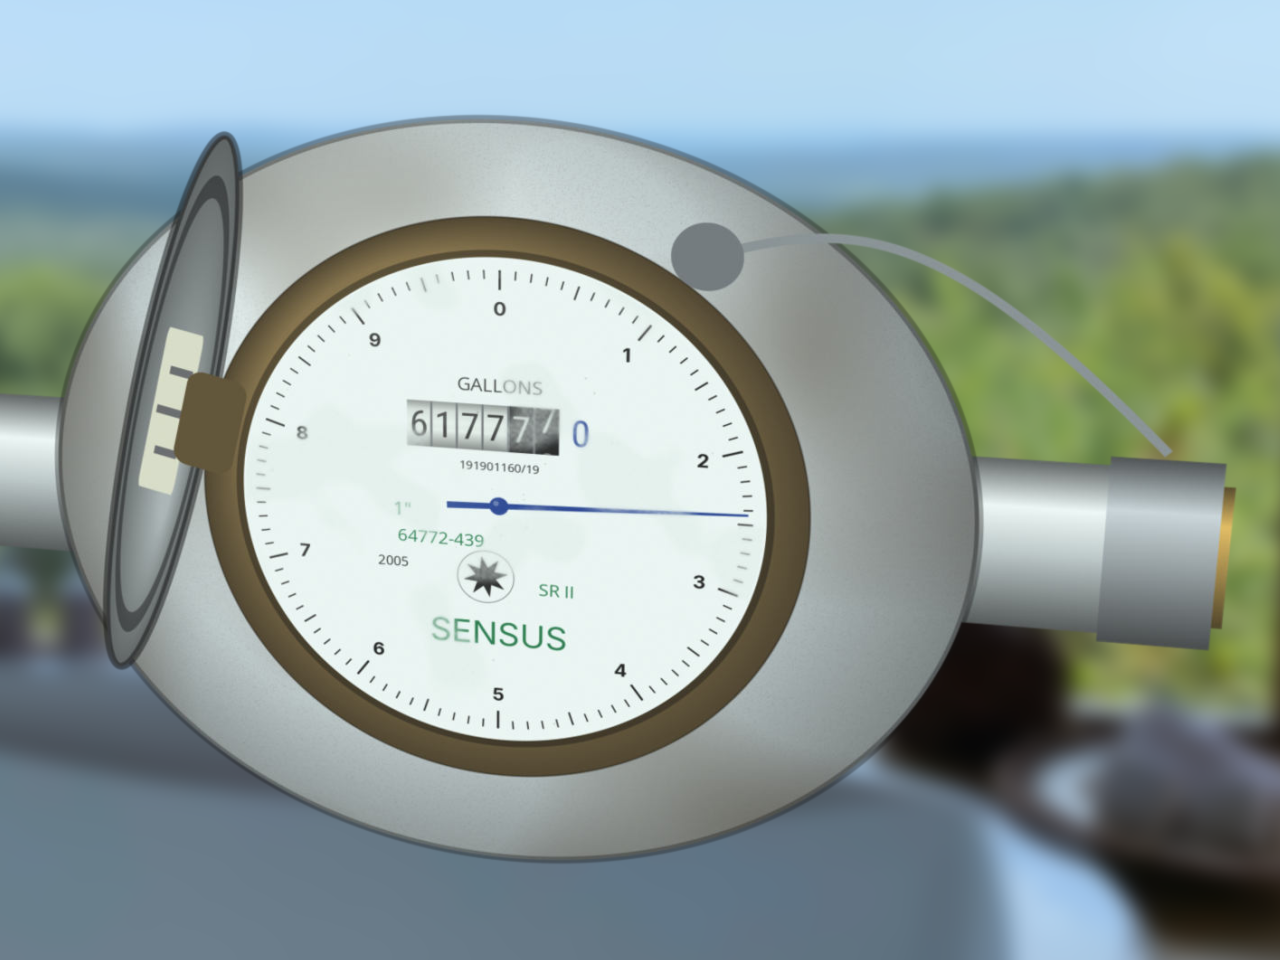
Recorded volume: gal 6177772.4
